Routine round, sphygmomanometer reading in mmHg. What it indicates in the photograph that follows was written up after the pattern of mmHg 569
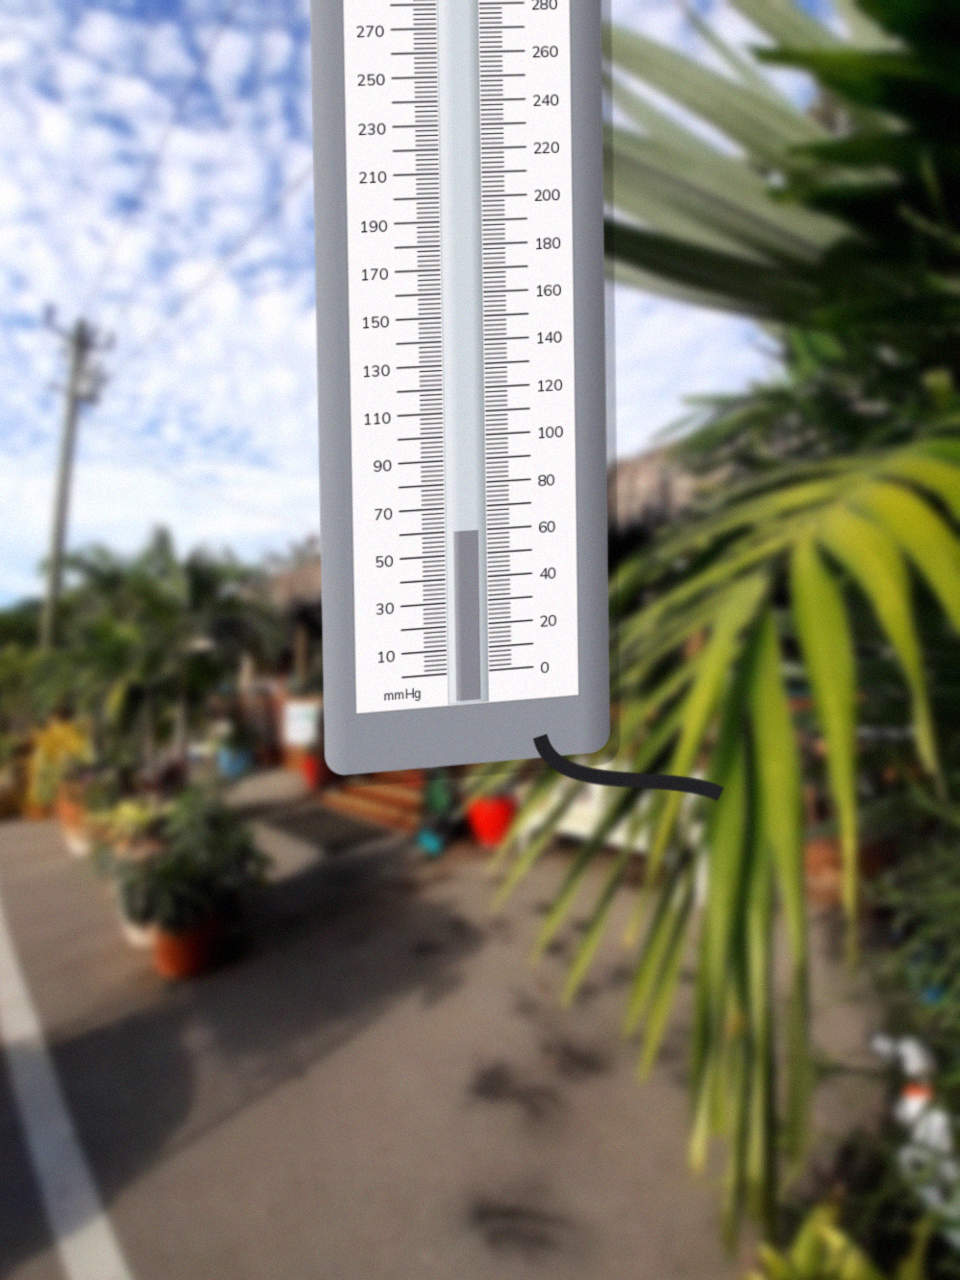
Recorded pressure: mmHg 60
